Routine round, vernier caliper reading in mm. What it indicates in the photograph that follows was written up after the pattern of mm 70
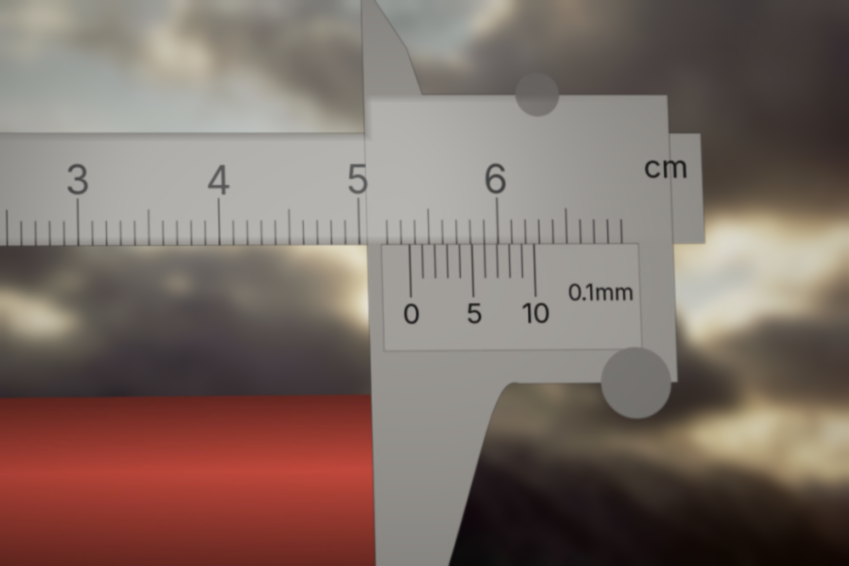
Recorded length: mm 53.6
